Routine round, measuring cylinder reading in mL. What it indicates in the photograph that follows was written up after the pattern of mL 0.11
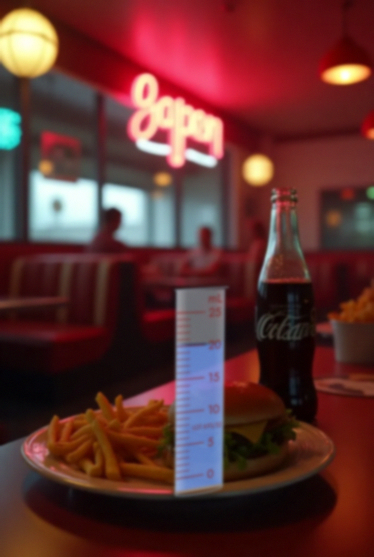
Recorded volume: mL 20
